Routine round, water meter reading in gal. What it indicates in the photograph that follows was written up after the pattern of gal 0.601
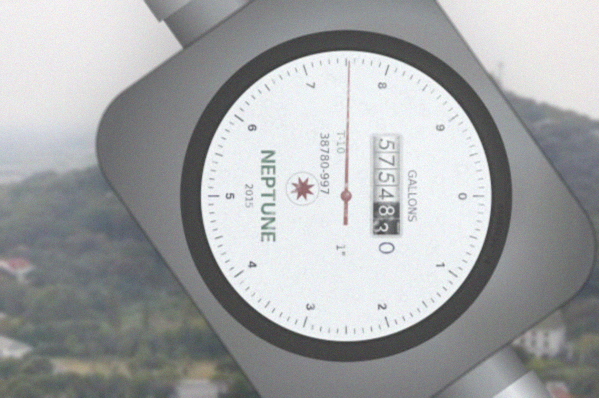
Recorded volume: gal 5754827.5
